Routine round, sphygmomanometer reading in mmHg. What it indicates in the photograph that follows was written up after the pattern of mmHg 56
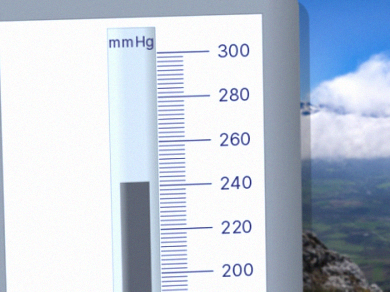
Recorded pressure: mmHg 242
